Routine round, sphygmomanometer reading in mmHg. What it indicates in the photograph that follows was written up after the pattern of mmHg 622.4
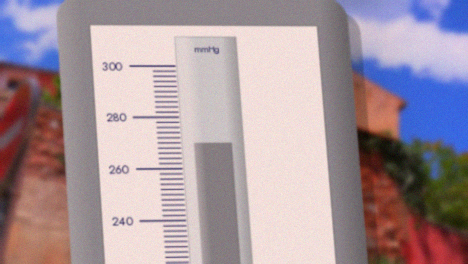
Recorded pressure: mmHg 270
